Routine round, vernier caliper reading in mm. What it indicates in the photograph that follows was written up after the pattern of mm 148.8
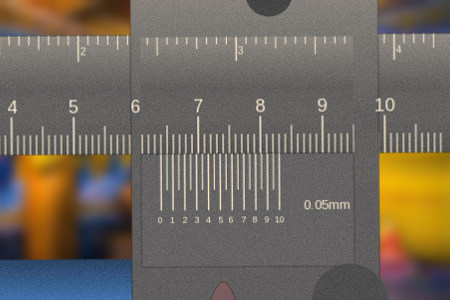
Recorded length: mm 64.0
